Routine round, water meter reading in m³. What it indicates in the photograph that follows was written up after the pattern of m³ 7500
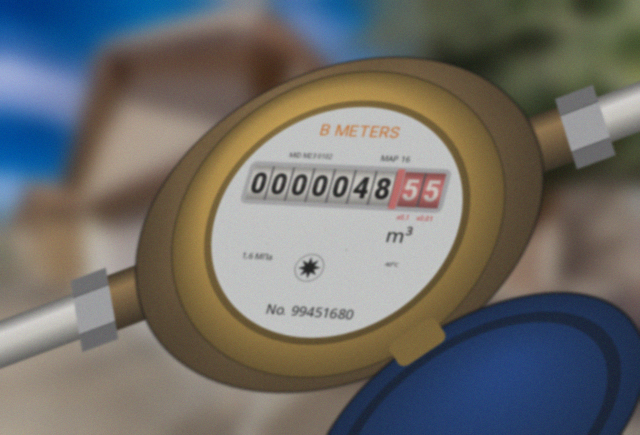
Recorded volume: m³ 48.55
